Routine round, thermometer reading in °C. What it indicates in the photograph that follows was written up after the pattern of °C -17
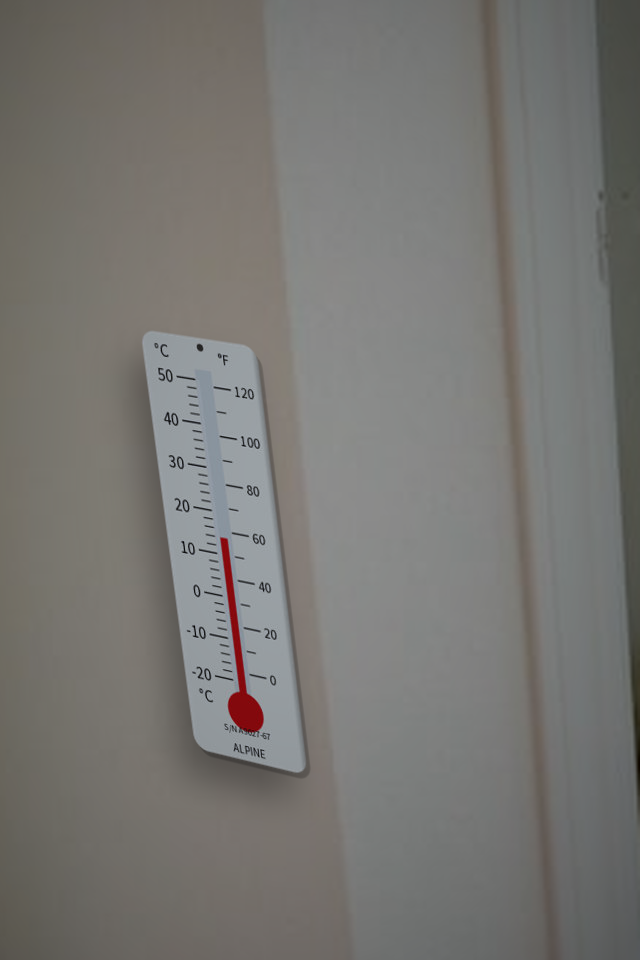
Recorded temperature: °C 14
